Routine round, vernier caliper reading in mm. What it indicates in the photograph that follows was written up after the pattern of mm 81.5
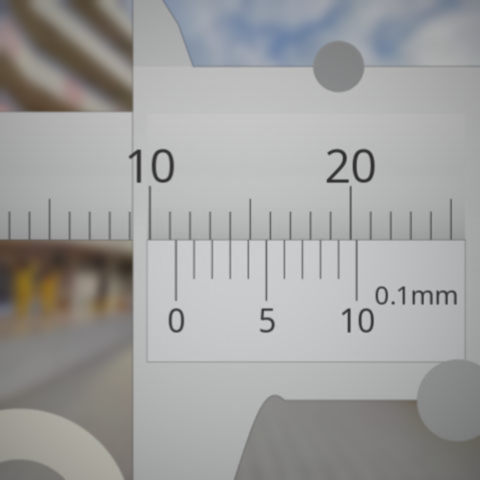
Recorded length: mm 11.3
